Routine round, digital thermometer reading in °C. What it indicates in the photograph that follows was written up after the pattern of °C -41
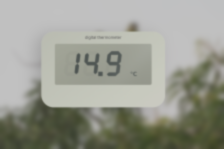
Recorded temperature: °C 14.9
